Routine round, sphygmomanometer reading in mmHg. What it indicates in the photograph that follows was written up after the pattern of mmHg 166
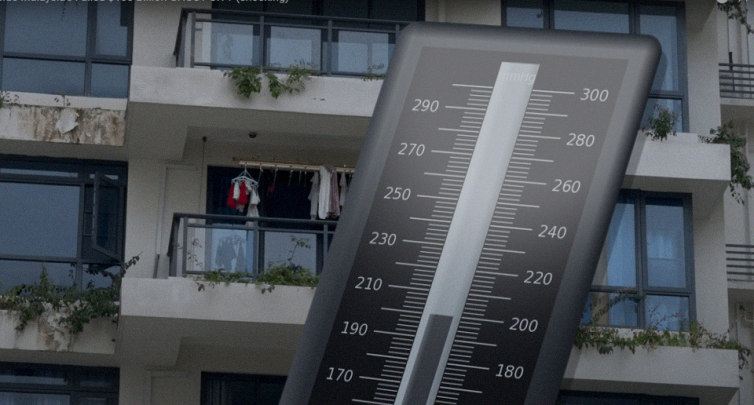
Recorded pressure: mmHg 200
